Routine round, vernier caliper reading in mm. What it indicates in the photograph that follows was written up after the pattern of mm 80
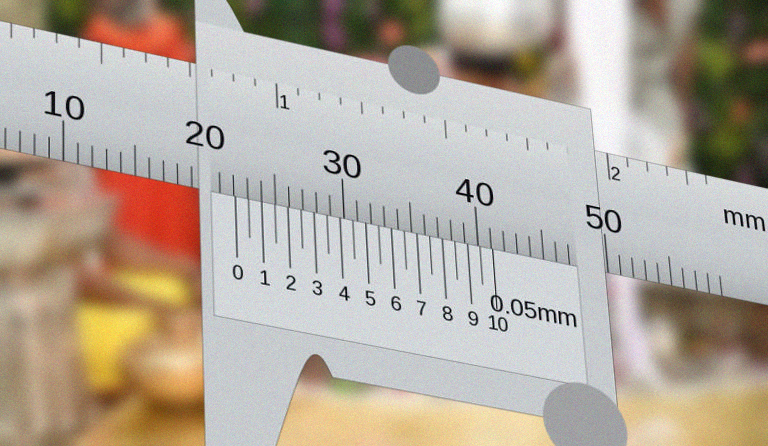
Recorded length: mm 22.1
